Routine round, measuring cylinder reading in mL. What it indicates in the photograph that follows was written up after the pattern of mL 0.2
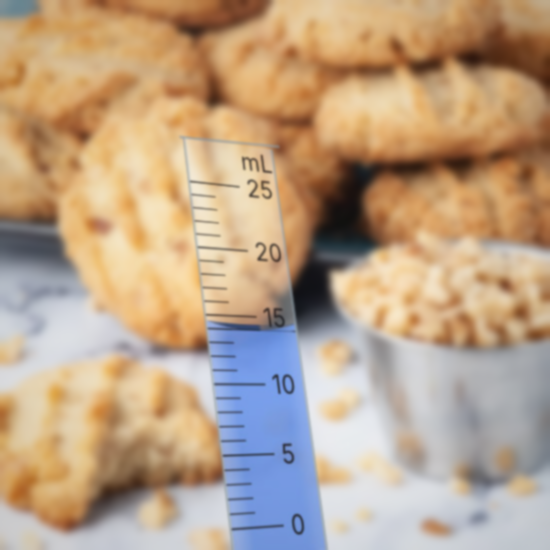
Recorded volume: mL 14
